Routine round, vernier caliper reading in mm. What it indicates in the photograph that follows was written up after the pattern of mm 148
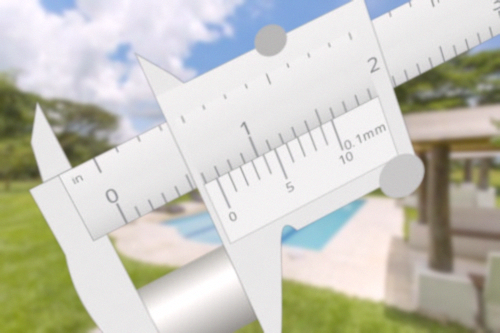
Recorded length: mm 6.8
